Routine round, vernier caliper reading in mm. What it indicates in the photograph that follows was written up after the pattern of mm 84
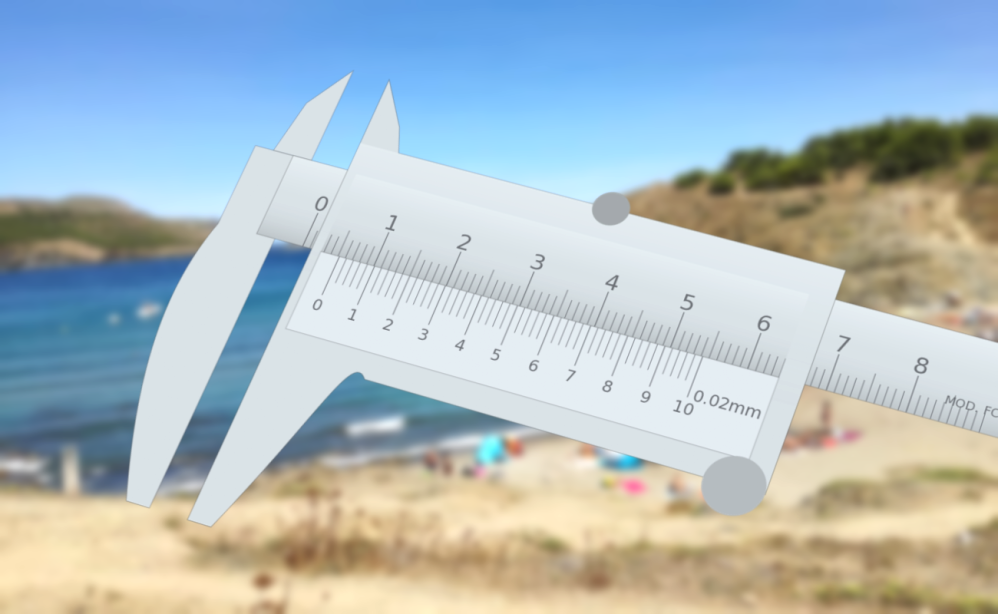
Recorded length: mm 5.2
